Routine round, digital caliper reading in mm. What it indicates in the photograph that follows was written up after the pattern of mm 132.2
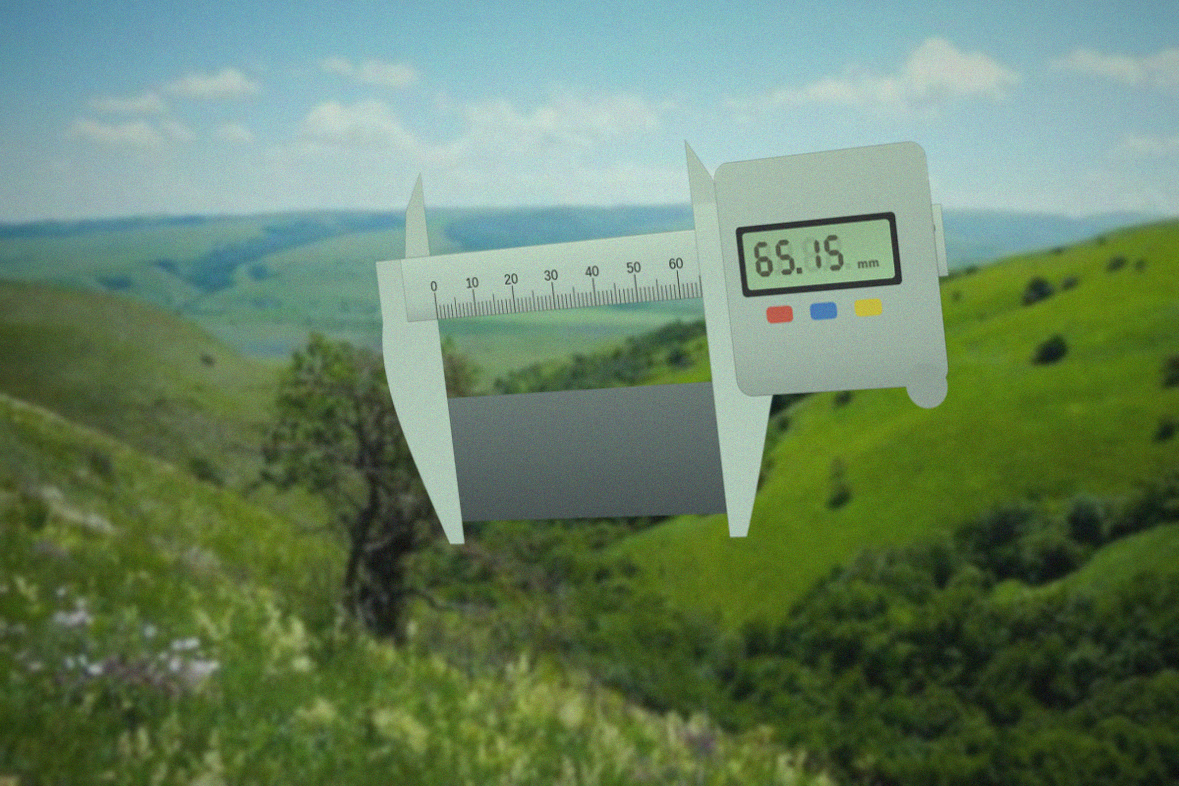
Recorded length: mm 65.15
